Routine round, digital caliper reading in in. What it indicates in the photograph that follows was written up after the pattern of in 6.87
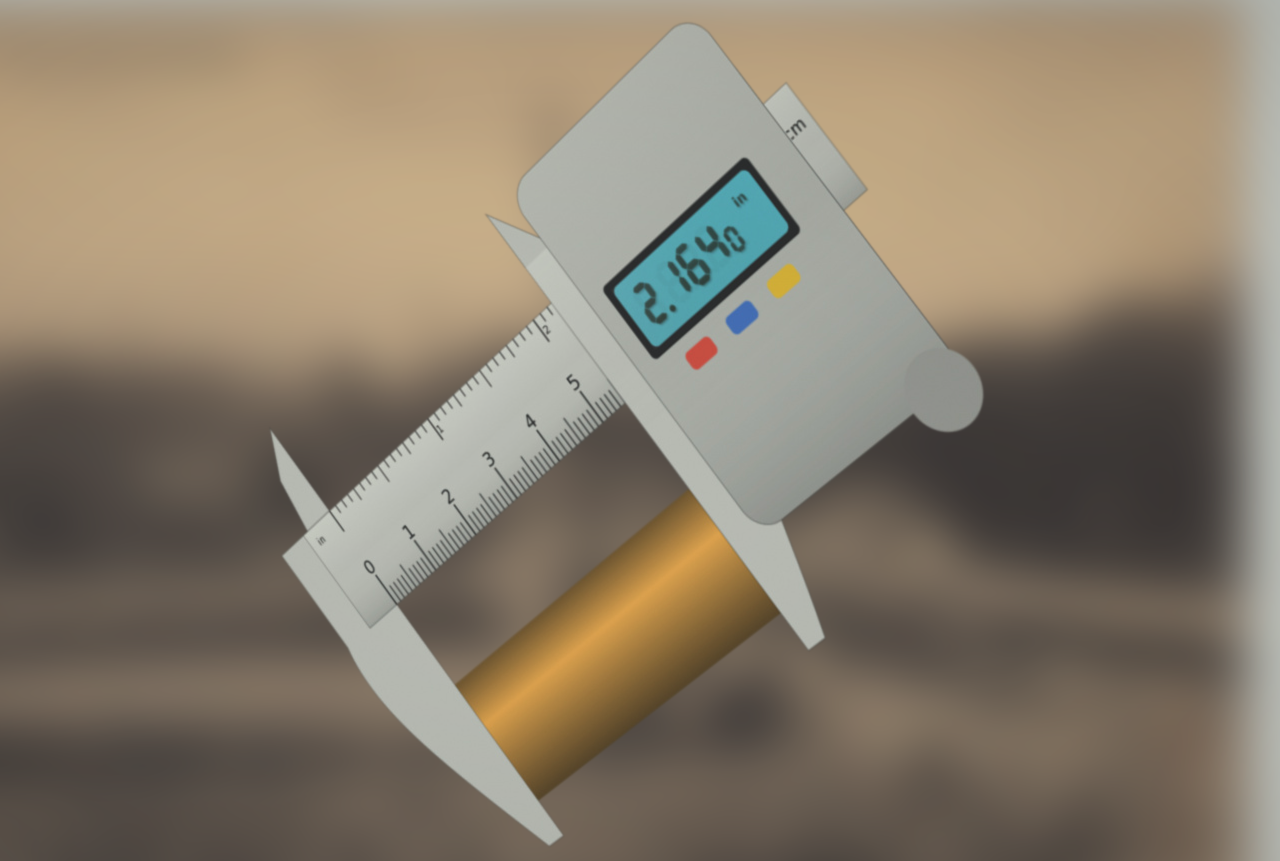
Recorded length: in 2.1640
